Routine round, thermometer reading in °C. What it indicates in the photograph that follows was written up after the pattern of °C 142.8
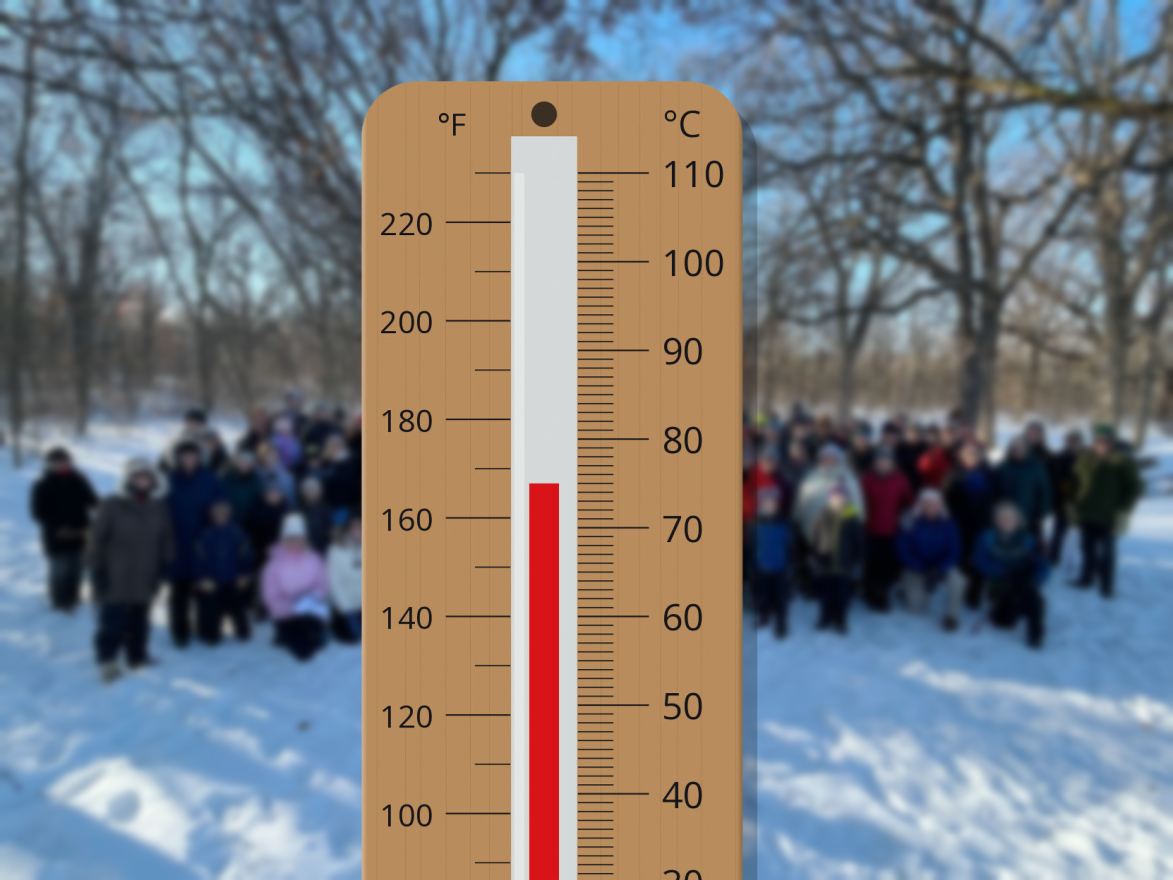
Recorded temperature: °C 75
